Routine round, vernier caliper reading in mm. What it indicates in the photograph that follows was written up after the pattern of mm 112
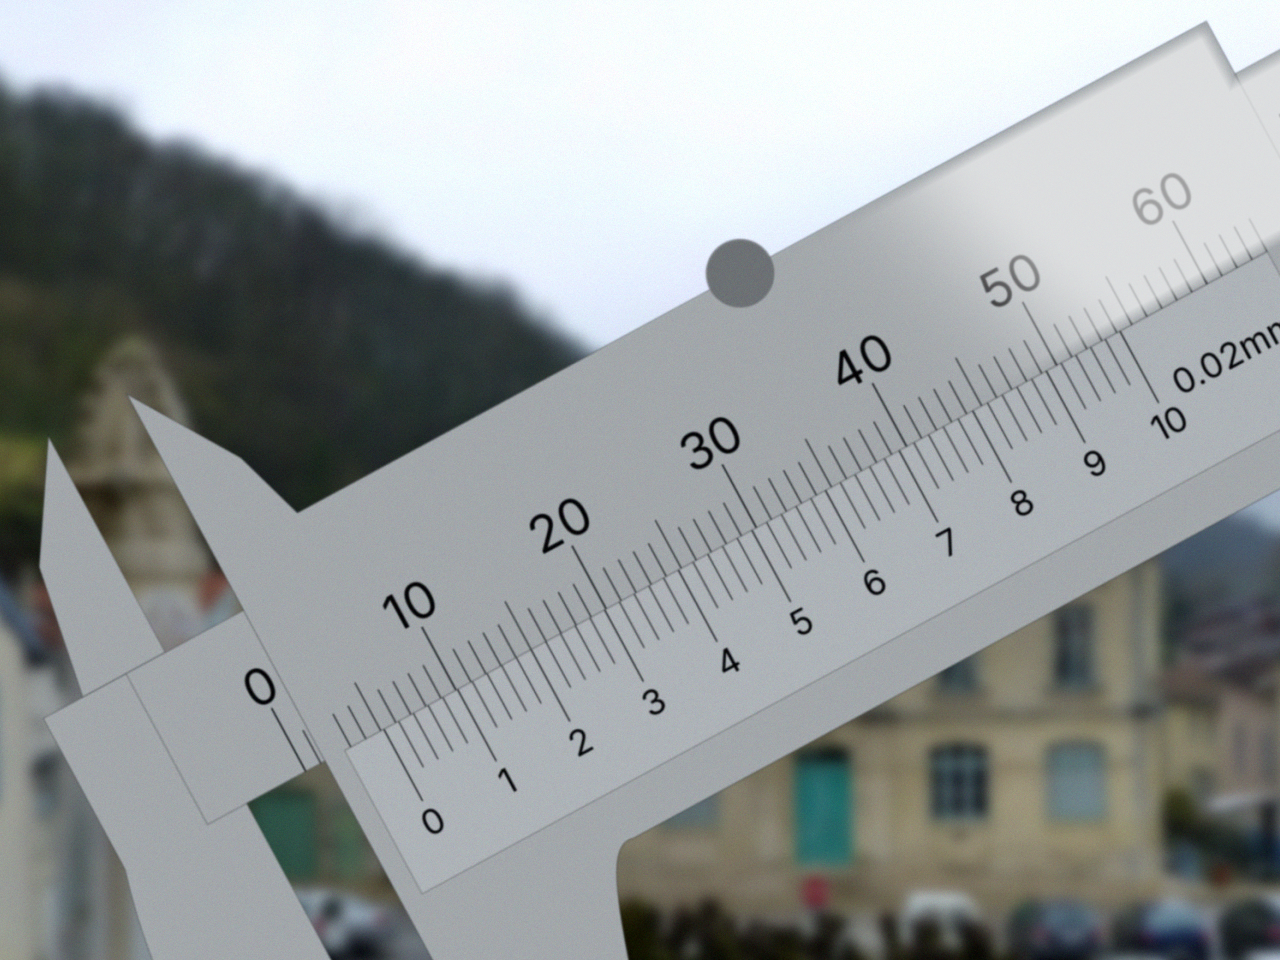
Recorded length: mm 5.2
